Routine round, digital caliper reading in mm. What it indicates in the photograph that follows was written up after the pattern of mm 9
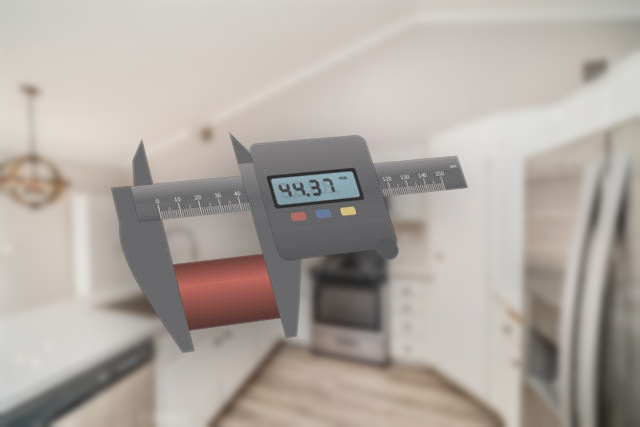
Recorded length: mm 44.37
